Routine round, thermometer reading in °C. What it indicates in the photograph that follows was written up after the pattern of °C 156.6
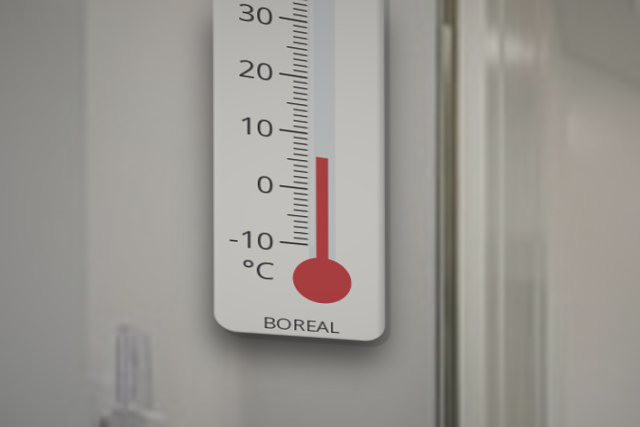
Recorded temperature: °C 6
